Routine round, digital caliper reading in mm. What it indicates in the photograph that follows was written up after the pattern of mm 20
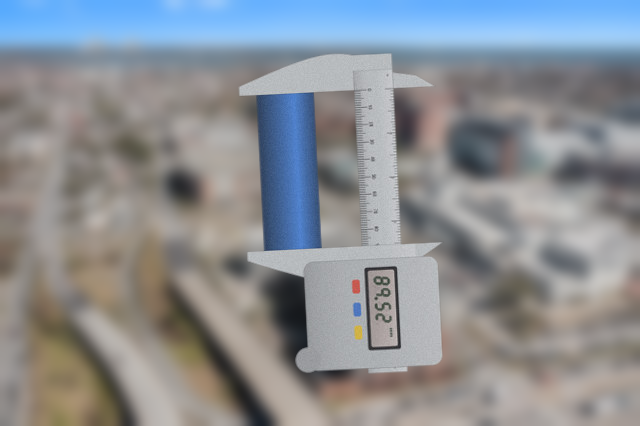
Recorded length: mm 89.52
